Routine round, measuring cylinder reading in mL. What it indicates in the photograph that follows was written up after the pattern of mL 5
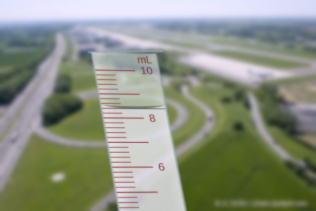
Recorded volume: mL 8.4
